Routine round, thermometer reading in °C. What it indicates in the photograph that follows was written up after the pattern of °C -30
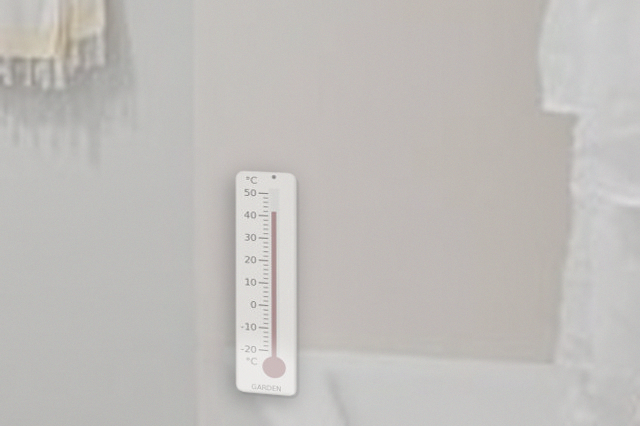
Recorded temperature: °C 42
